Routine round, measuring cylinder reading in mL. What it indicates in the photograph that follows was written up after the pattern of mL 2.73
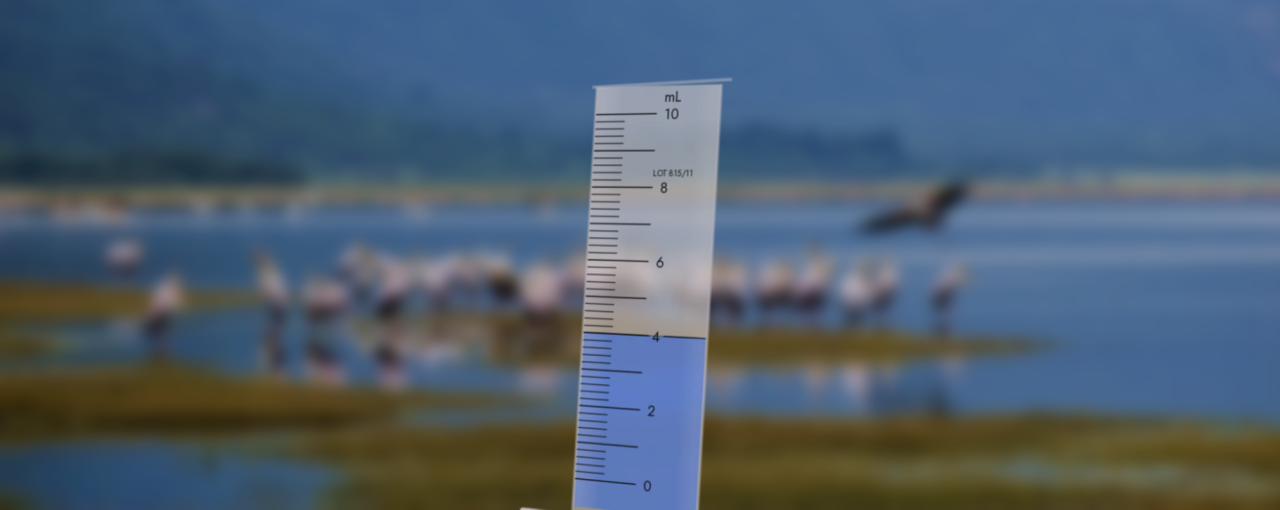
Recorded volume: mL 4
